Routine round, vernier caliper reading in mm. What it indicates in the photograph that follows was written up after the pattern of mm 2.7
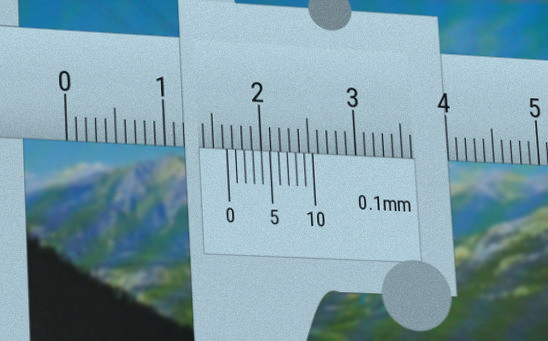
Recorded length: mm 16.4
